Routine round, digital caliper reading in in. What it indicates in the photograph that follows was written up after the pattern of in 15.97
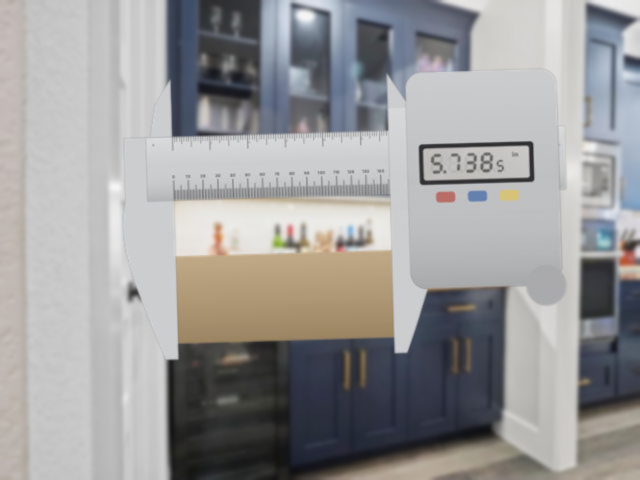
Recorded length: in 5.7385
